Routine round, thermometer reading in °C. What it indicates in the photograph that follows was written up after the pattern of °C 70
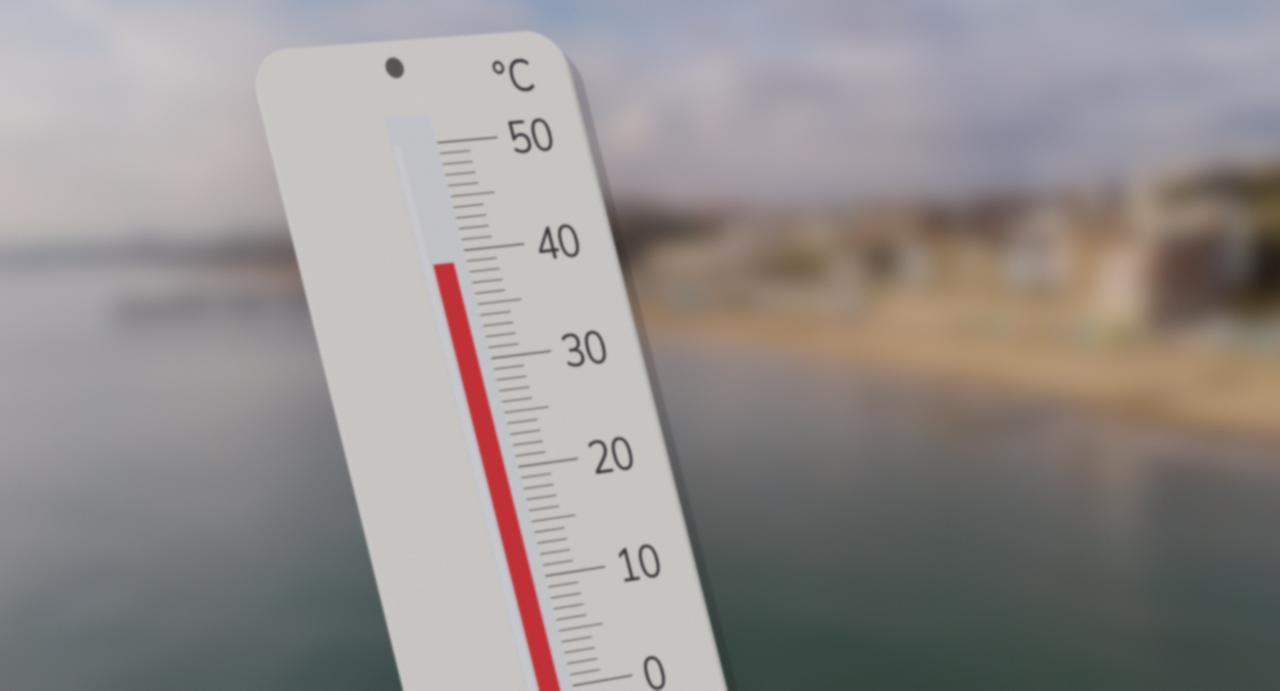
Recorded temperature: °C 39
